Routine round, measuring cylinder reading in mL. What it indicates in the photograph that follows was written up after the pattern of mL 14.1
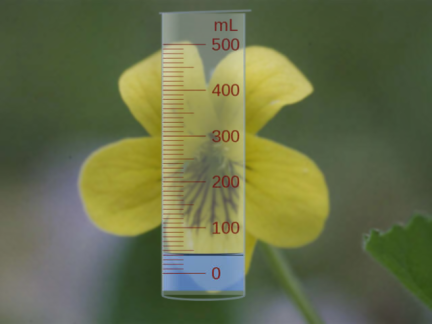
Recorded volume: mL 40
